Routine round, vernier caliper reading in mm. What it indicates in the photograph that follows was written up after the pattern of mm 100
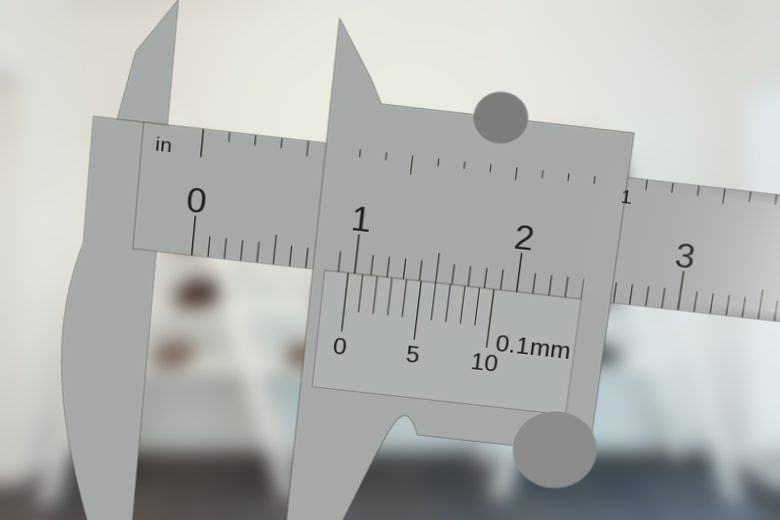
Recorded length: mm 9.6
